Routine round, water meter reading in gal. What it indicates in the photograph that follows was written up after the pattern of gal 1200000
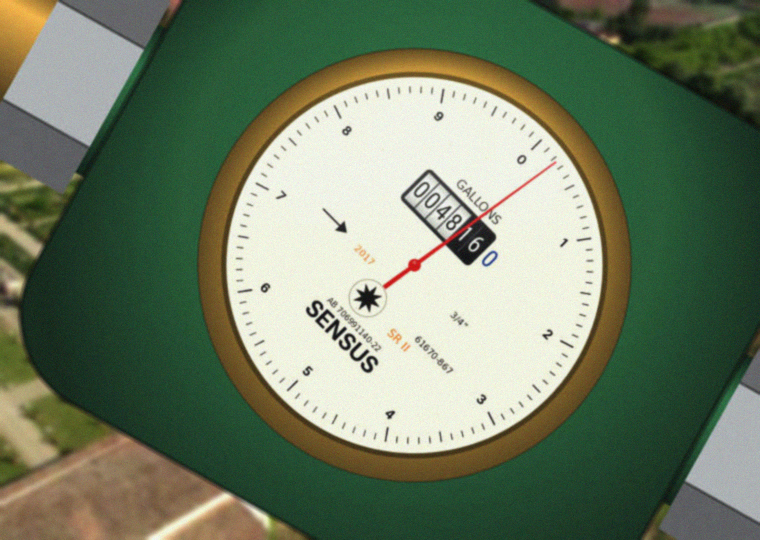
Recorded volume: gal 48160.2
